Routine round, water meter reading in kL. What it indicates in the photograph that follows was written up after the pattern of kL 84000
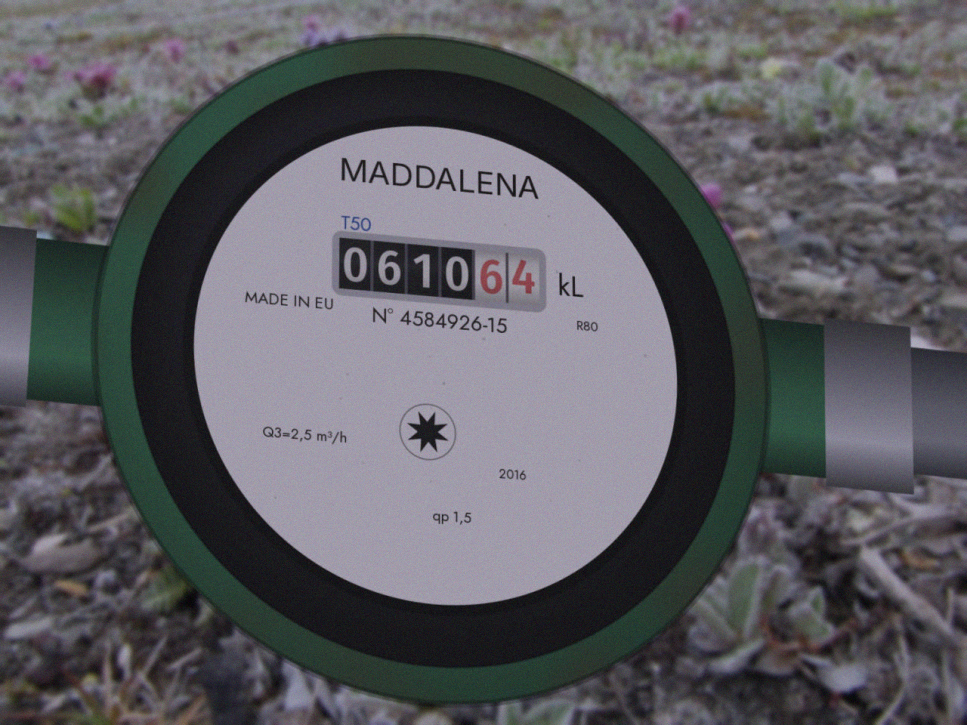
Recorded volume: kL 610.64
